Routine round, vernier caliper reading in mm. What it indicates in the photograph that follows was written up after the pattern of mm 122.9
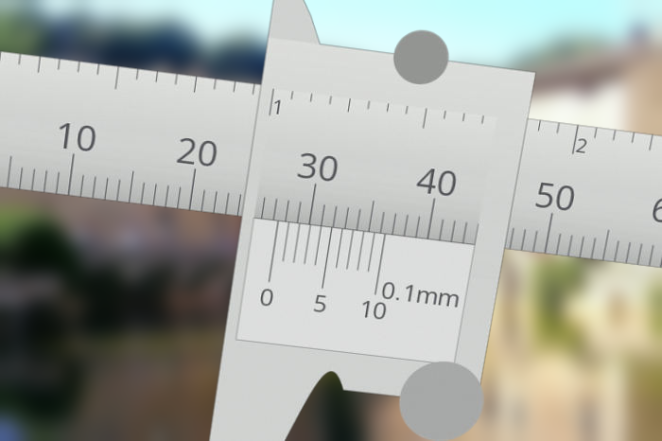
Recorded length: mm 27.4
